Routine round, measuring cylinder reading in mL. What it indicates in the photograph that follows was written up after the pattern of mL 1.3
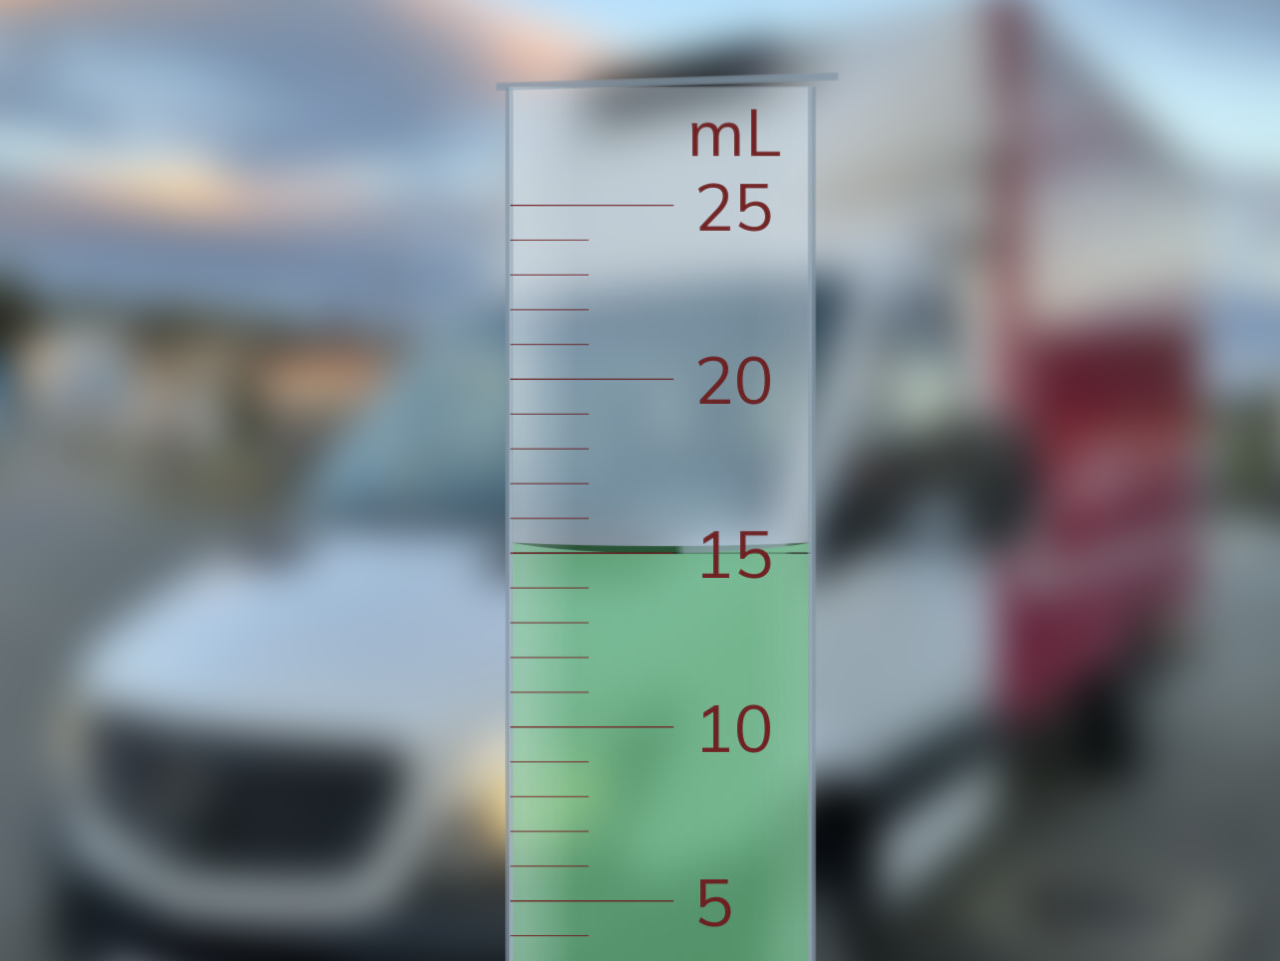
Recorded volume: mL 15
